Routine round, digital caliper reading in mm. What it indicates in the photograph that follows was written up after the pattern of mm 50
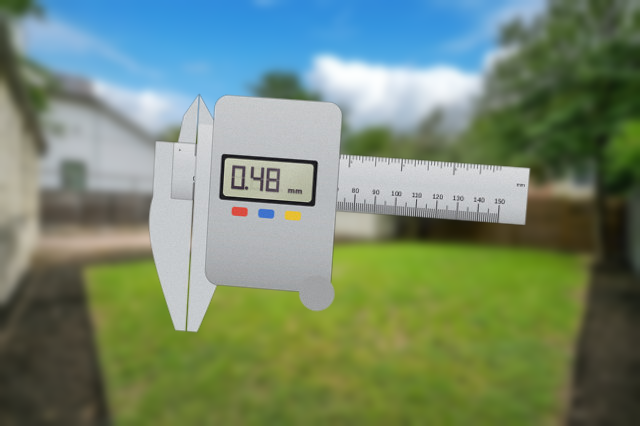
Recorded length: mm 0.48
